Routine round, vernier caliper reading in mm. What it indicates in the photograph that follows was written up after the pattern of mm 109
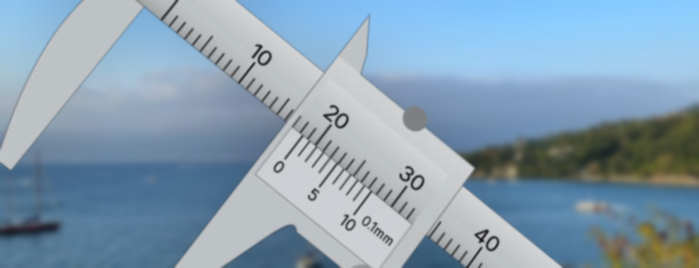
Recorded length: mm 18.4
